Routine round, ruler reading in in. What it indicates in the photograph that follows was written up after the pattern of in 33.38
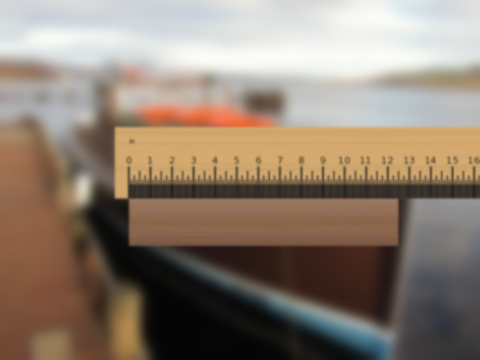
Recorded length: in 12.5
